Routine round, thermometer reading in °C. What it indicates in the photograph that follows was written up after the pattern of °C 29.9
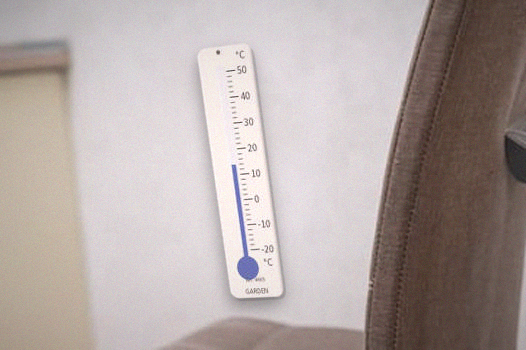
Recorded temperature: °C 14
